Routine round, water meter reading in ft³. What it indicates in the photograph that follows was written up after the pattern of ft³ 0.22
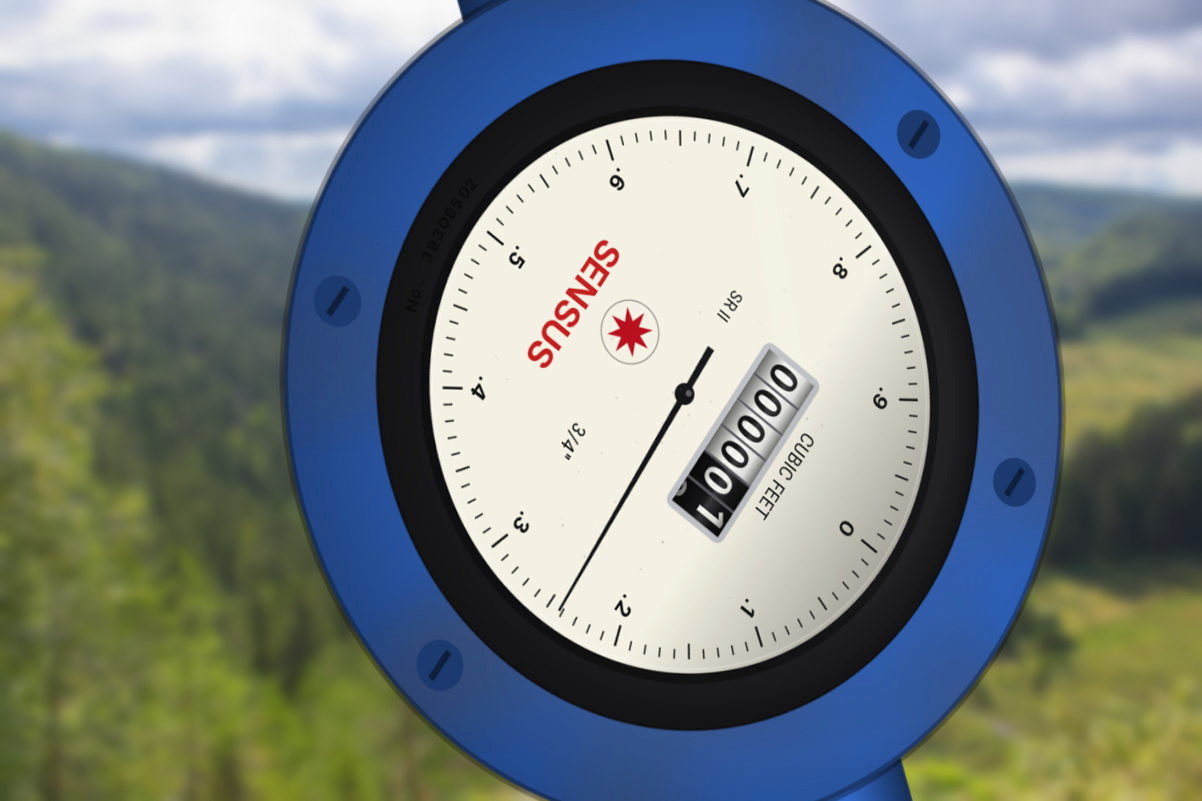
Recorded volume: ft³ 1.24
